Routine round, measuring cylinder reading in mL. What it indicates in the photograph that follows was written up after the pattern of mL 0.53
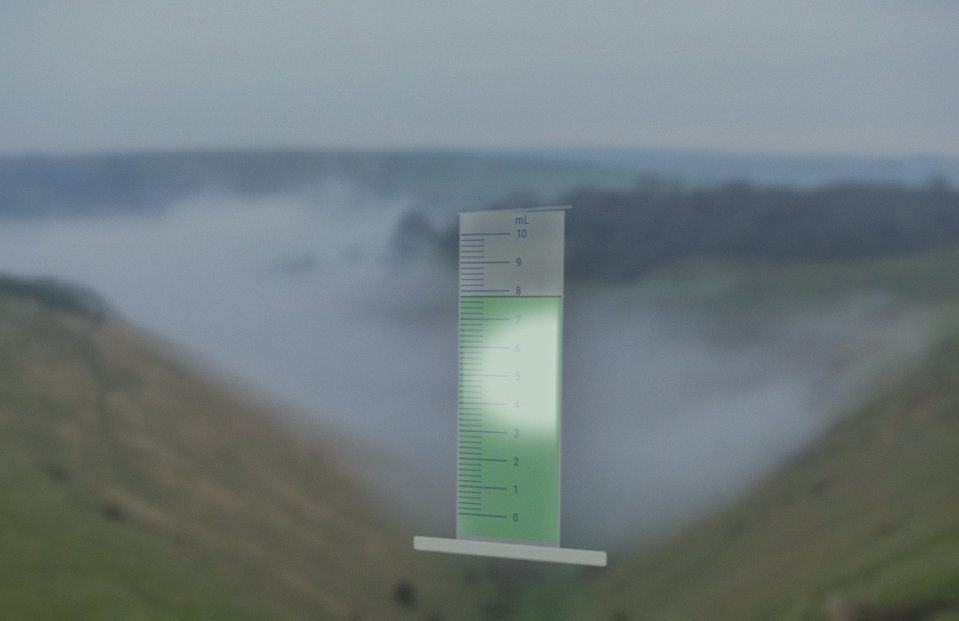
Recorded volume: mL 7.8
